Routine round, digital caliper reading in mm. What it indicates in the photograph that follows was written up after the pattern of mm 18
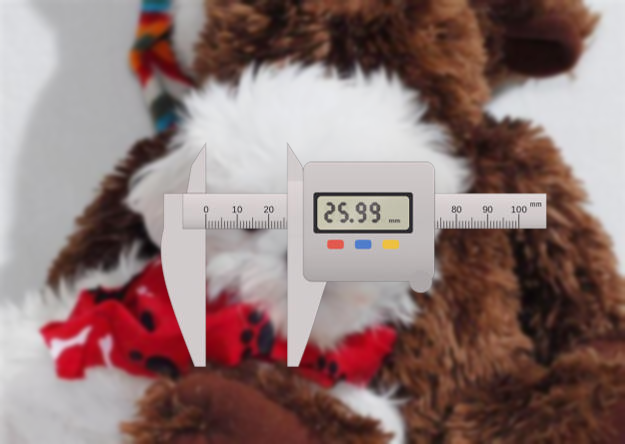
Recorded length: mm 25.99
